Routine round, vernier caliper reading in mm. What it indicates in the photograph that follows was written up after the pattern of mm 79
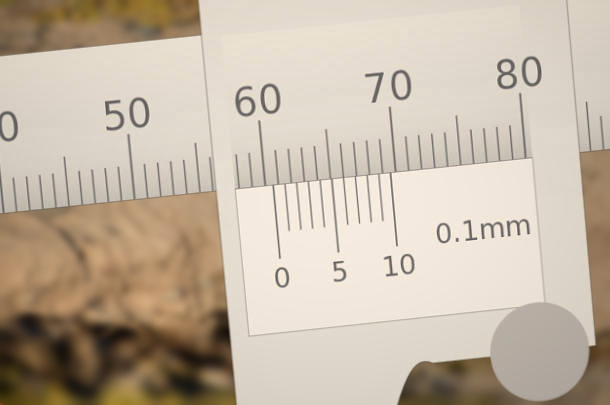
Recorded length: mm 60.6
